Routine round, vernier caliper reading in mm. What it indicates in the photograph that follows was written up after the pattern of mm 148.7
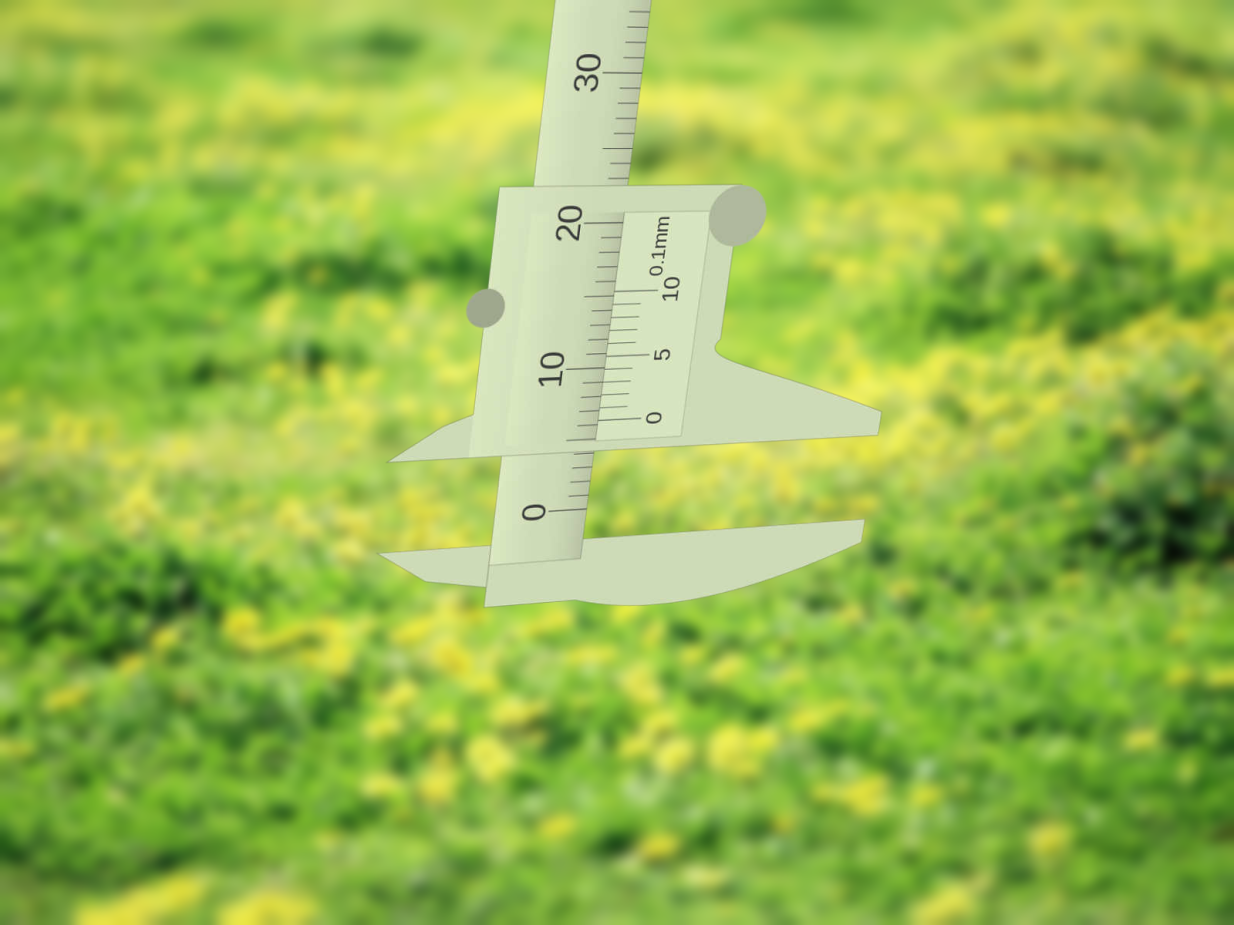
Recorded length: mm 6.3
